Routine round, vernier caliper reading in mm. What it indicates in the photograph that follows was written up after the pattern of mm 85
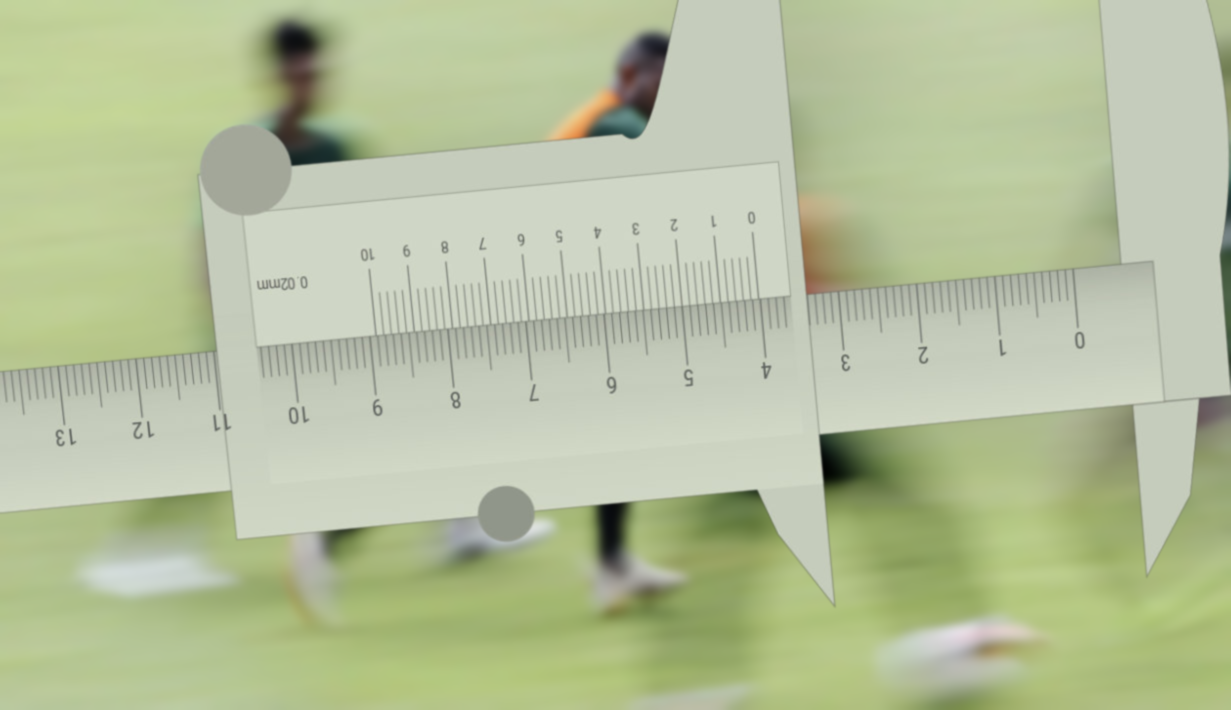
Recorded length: mm 40.2
